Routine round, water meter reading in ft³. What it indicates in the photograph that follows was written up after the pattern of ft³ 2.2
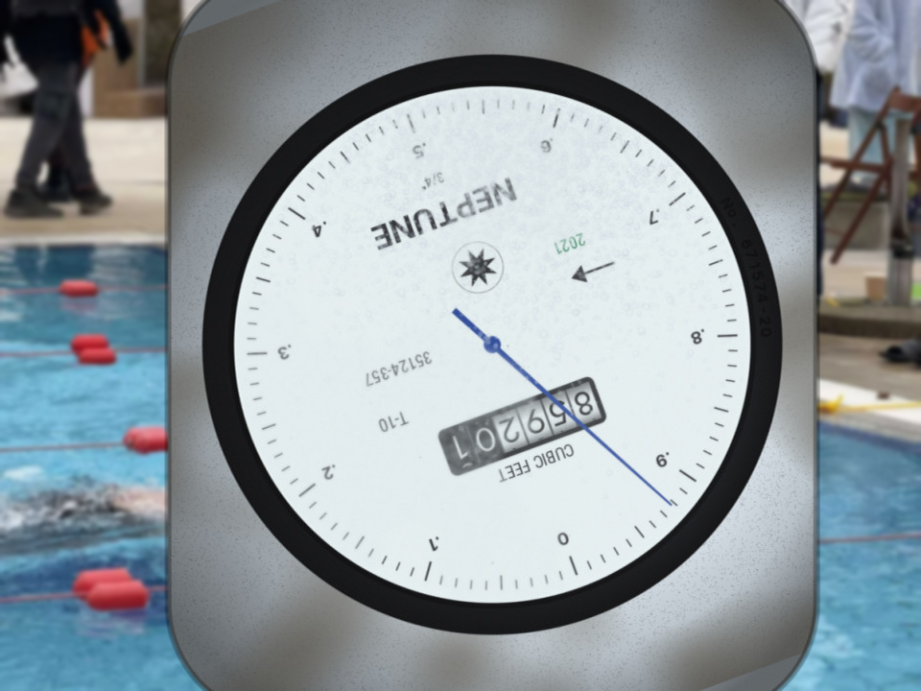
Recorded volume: ft³ 859200.92
